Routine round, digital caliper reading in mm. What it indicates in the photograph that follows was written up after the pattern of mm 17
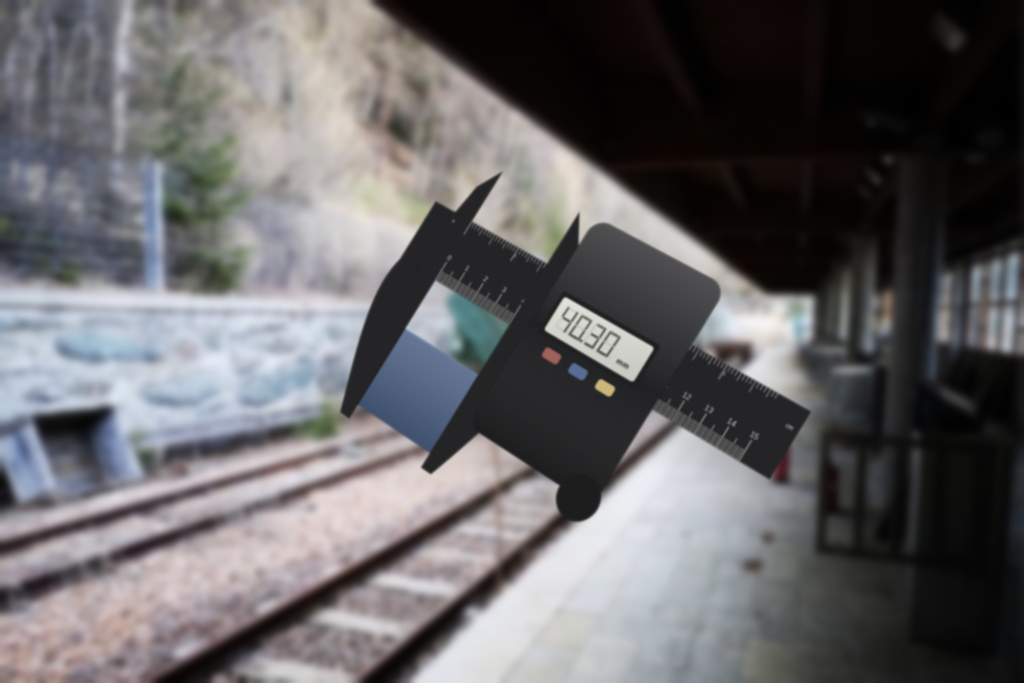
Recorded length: mm 40.30
